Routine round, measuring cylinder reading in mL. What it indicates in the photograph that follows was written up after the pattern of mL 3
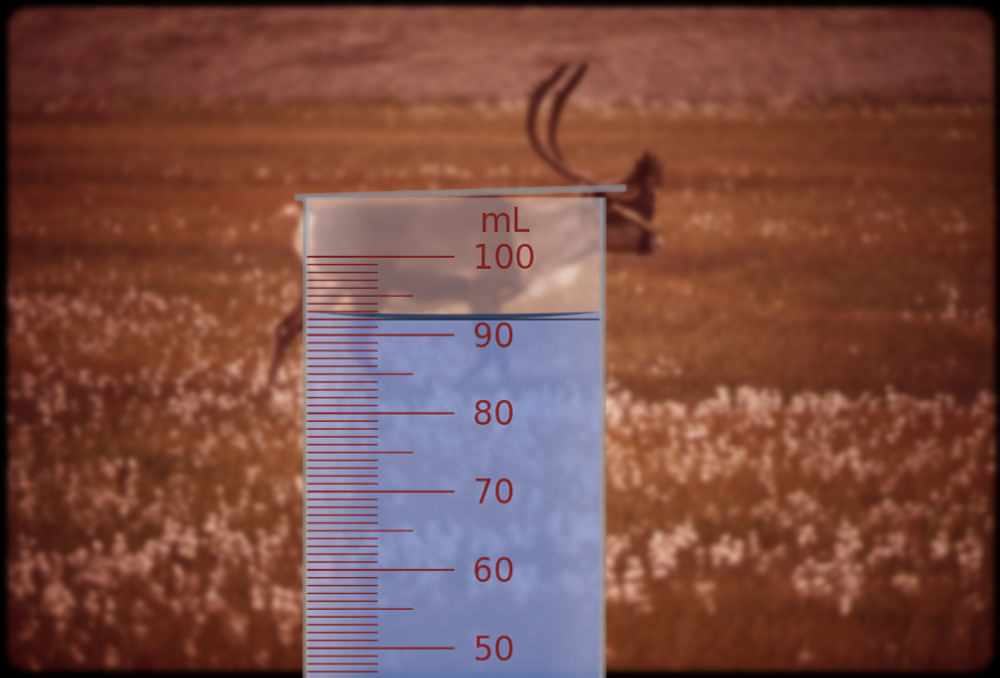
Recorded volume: mL 92
